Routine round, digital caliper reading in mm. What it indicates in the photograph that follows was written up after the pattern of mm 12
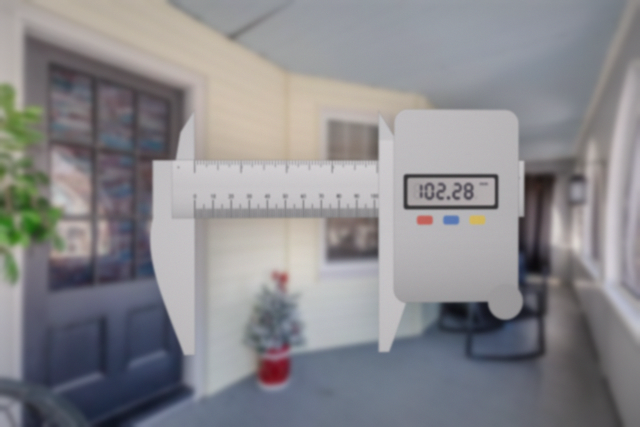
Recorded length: mm 102.28
